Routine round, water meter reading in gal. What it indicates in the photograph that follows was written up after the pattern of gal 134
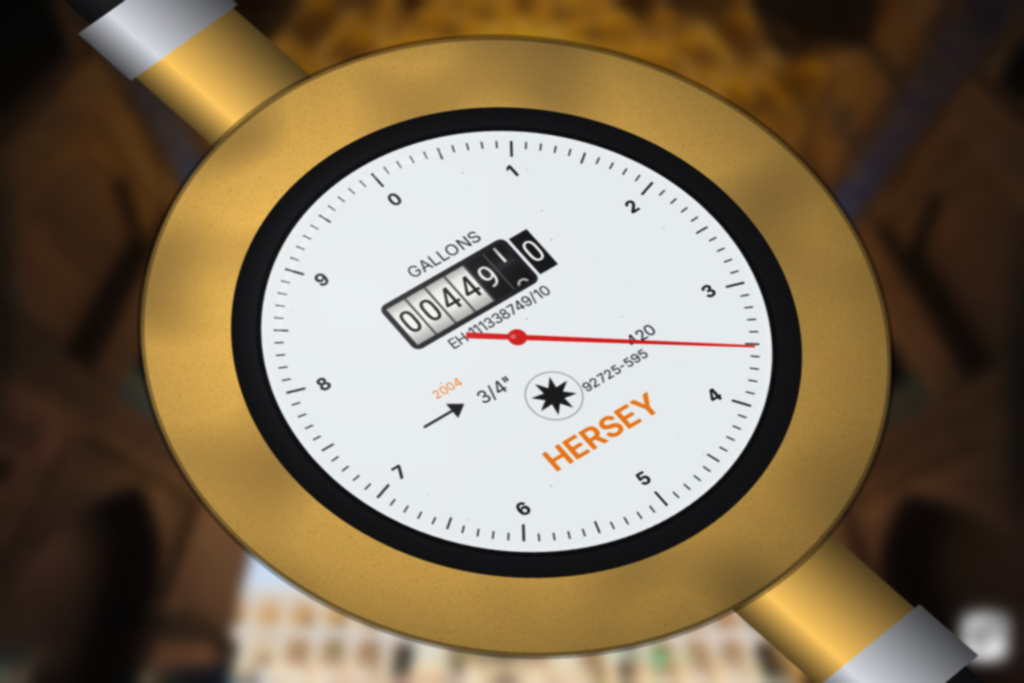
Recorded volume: gal 44913.5
